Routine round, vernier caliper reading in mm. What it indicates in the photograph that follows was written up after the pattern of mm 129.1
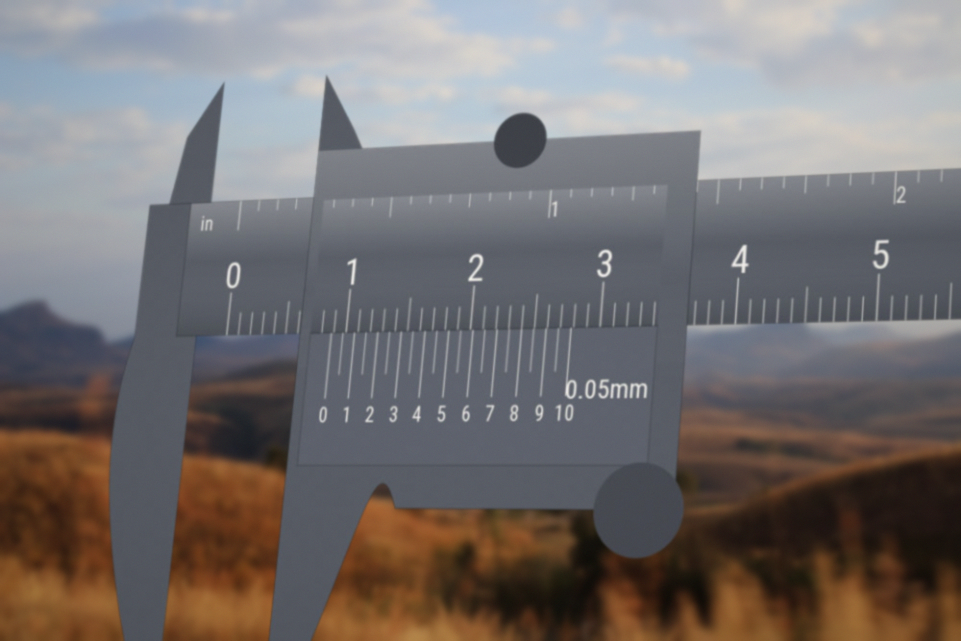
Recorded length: mm 8.8
